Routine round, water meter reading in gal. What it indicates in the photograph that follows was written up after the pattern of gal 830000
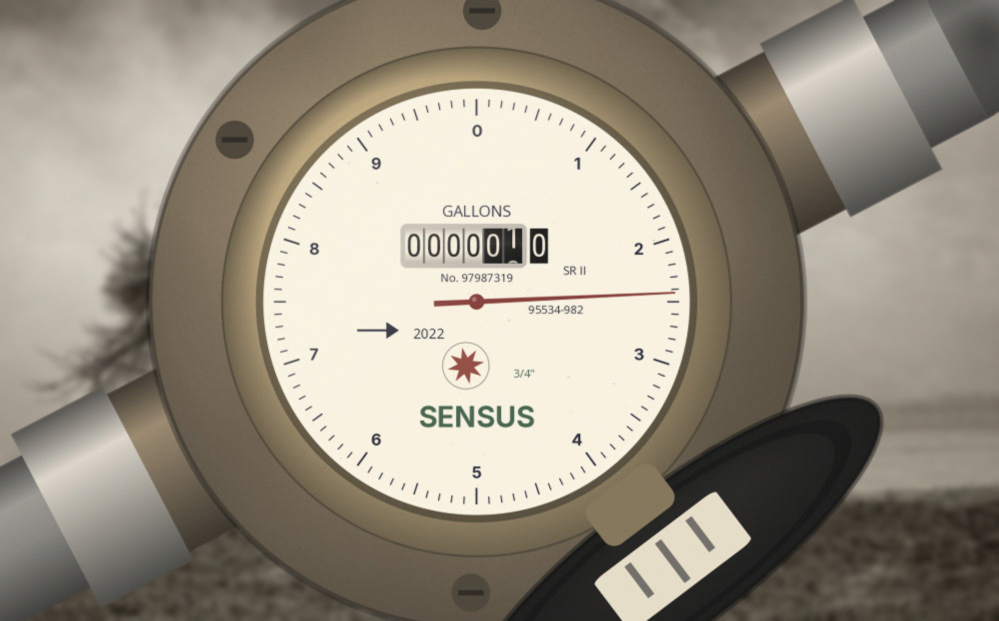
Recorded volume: gal 12.4
